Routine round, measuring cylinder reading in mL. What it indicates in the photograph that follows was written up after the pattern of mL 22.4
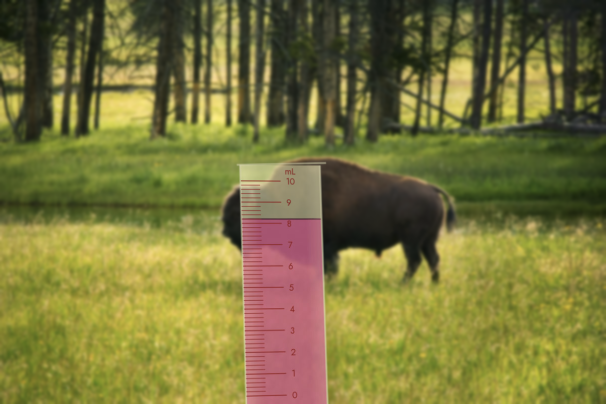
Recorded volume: mL 8.2
